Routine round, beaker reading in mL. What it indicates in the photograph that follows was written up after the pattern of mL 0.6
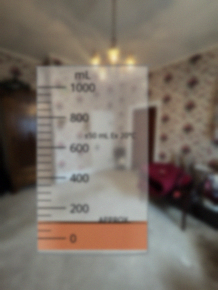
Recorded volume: mL 100
